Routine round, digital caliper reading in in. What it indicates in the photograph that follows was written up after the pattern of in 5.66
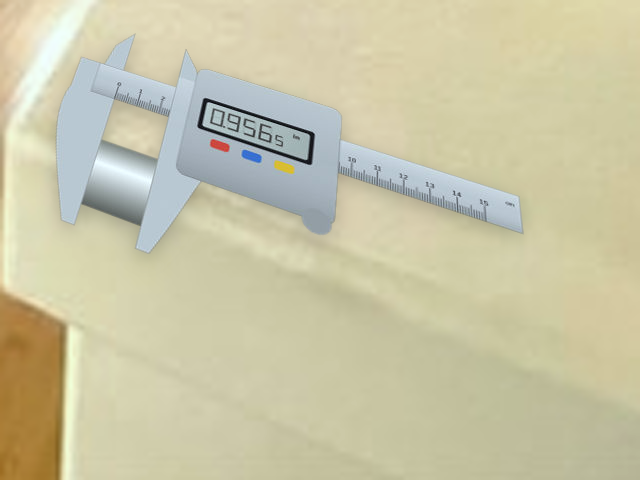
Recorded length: in 0.9565
